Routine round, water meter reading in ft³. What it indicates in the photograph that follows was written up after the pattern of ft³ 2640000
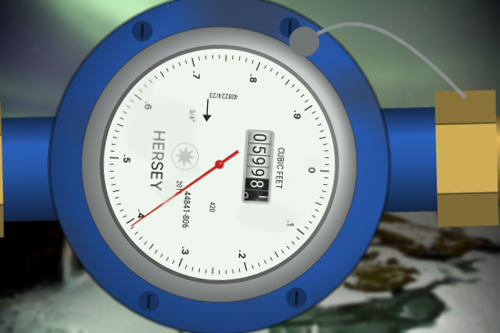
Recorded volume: ft³ 59981.39
